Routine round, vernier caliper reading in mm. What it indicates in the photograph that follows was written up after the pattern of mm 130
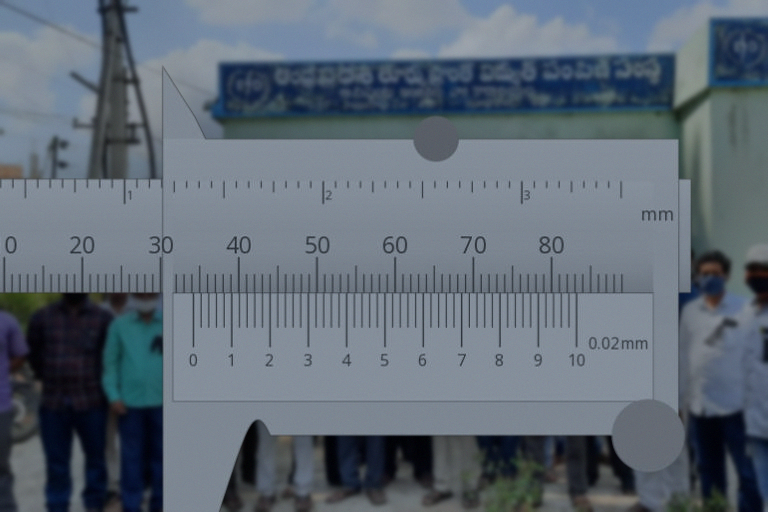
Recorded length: mm 34.2
